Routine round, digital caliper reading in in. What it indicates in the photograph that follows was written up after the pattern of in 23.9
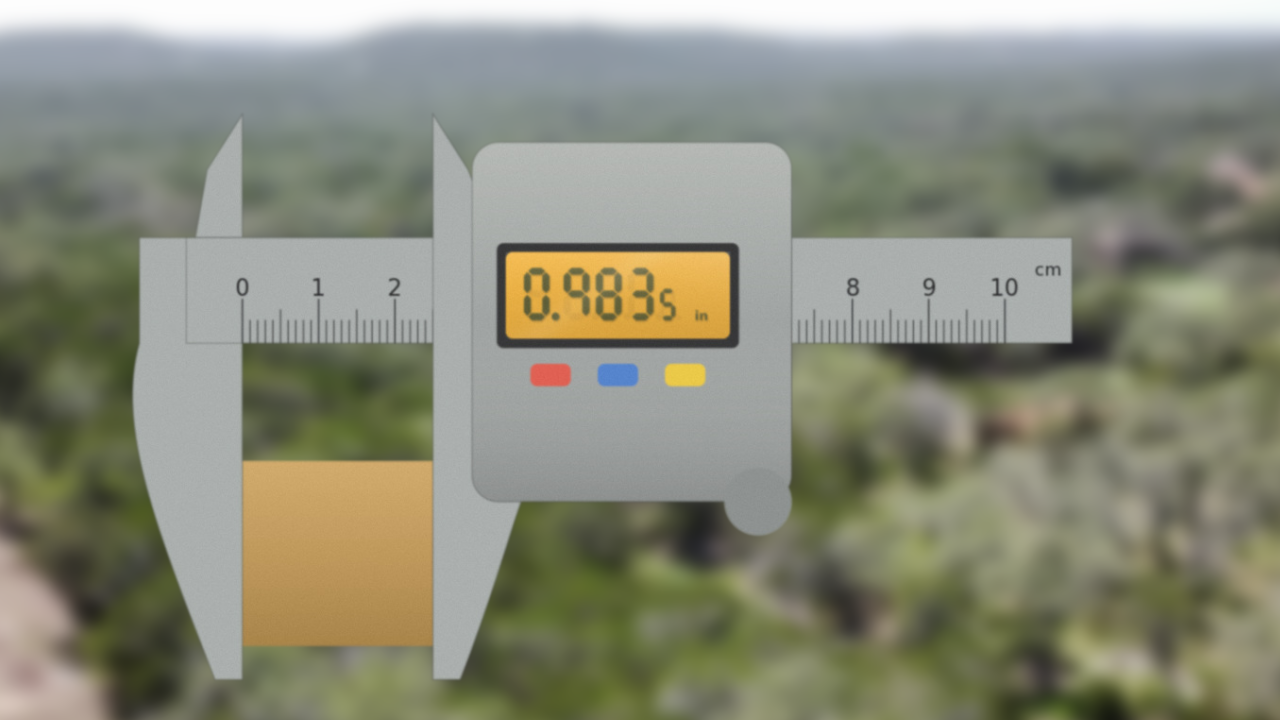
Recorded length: in 0.9835
